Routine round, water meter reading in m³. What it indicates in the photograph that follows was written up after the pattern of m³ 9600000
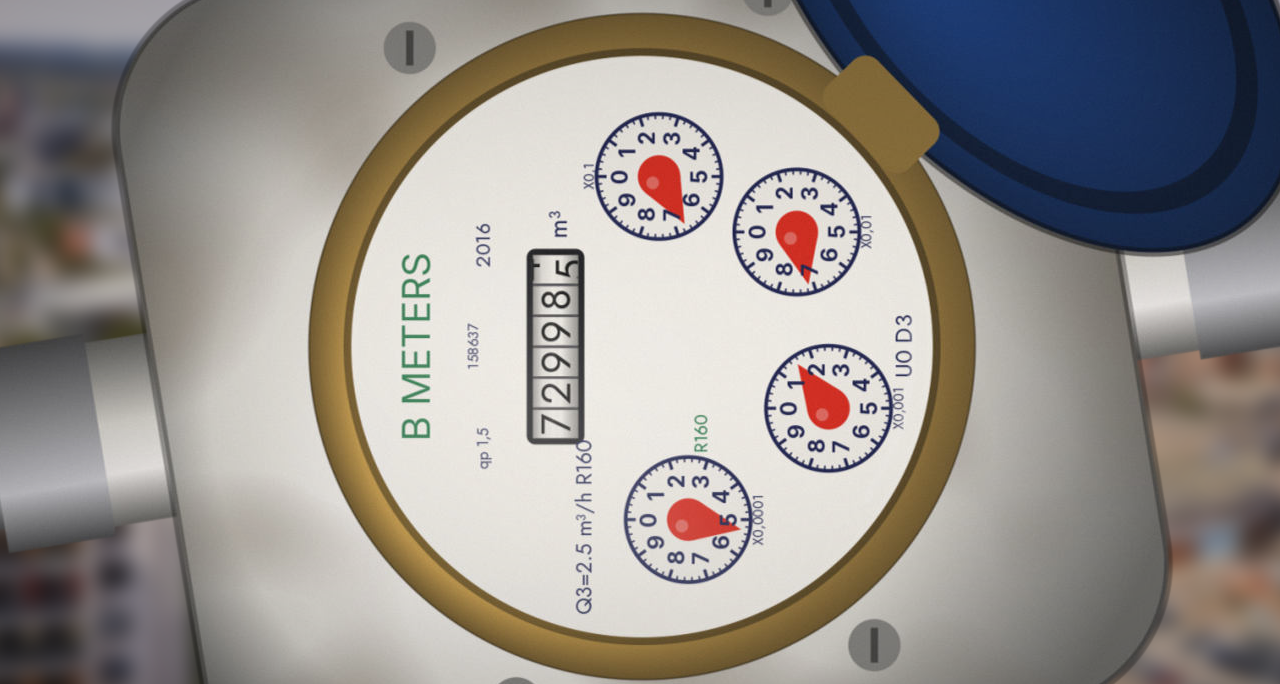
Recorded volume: m³ 729984.6715
